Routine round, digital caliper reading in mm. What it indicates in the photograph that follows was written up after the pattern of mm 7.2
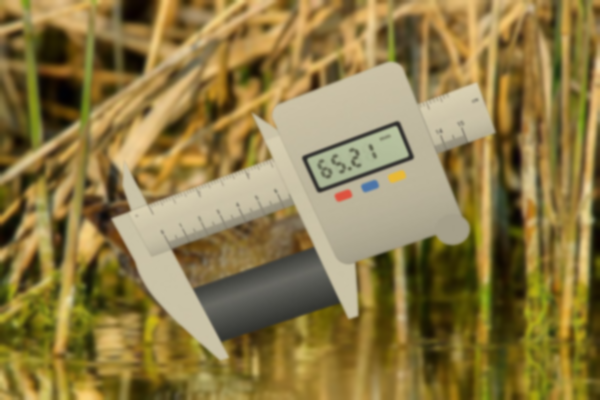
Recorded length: mm 65.21
